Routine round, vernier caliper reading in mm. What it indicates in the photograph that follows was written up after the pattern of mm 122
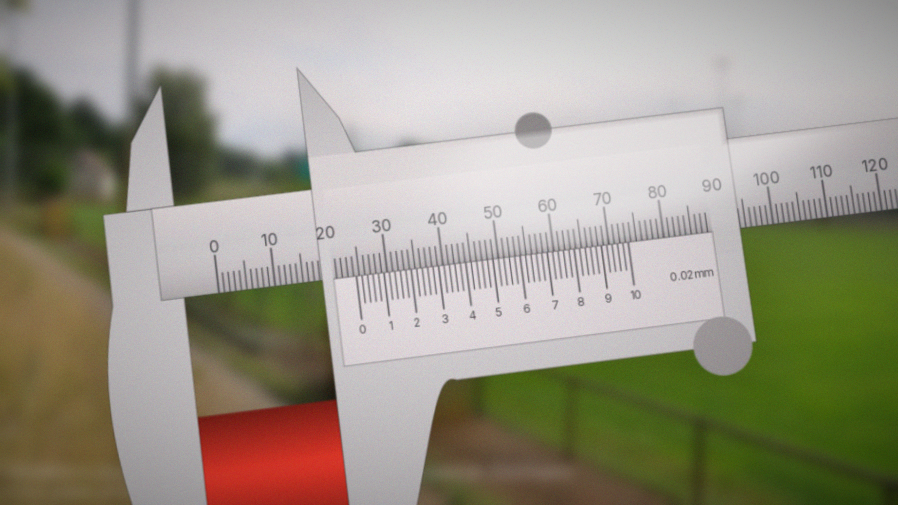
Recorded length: mm 24.5
